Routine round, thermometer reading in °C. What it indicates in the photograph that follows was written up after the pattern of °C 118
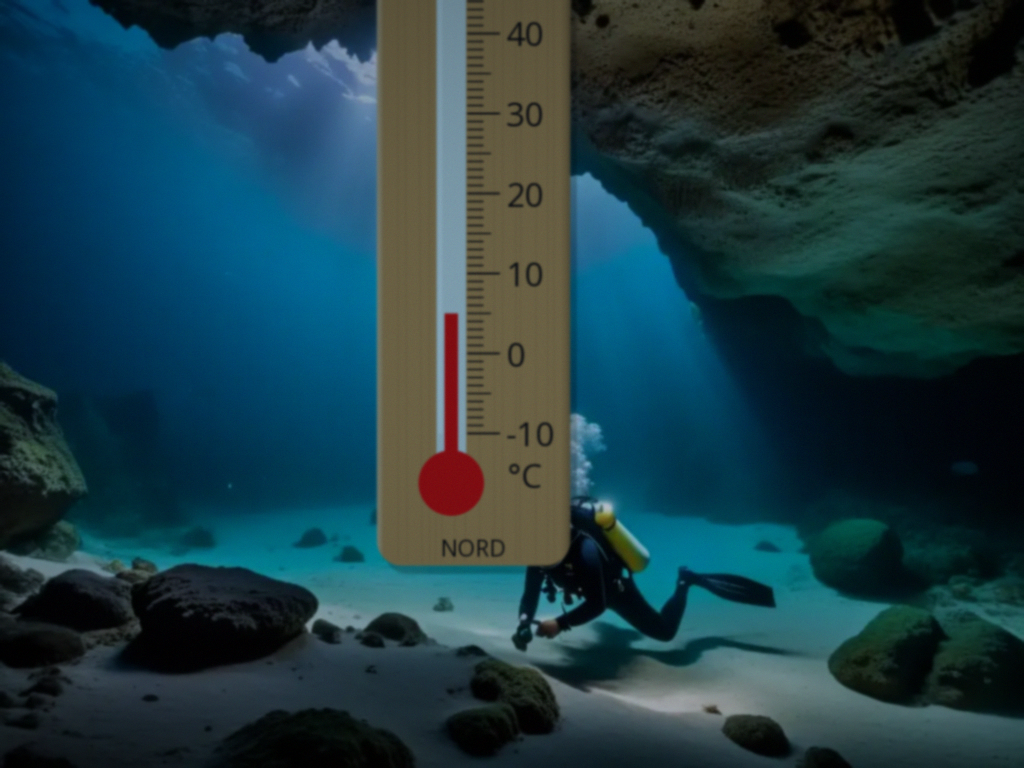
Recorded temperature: °C 5
